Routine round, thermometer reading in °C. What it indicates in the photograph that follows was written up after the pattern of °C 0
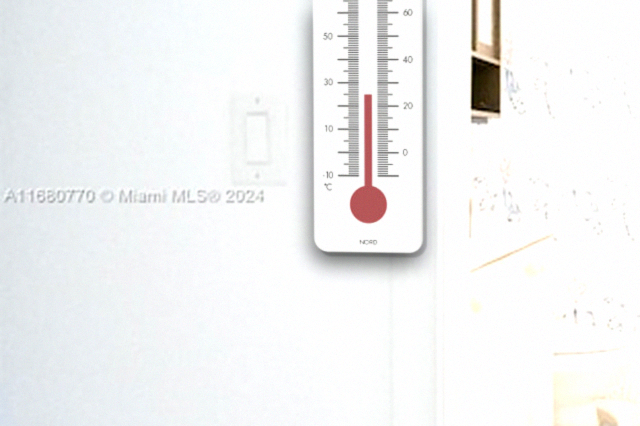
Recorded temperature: °C 25
